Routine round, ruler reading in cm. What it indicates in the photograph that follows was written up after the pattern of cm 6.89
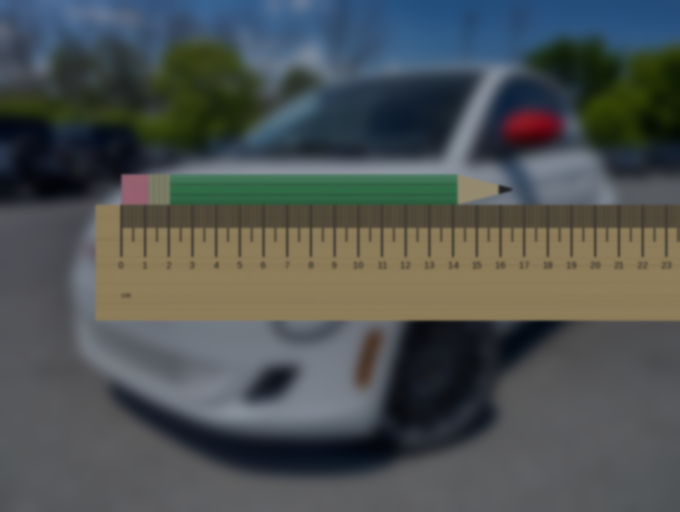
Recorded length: cm 16.5
